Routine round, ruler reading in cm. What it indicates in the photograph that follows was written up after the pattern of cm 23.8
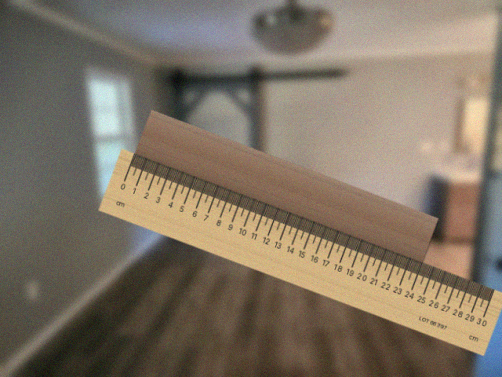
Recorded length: cm 24
